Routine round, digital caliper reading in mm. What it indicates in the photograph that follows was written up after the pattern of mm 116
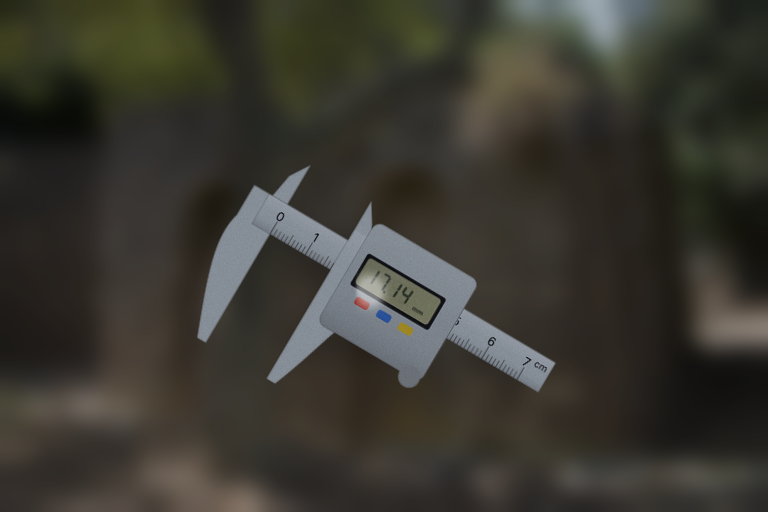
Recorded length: mm 17.14
